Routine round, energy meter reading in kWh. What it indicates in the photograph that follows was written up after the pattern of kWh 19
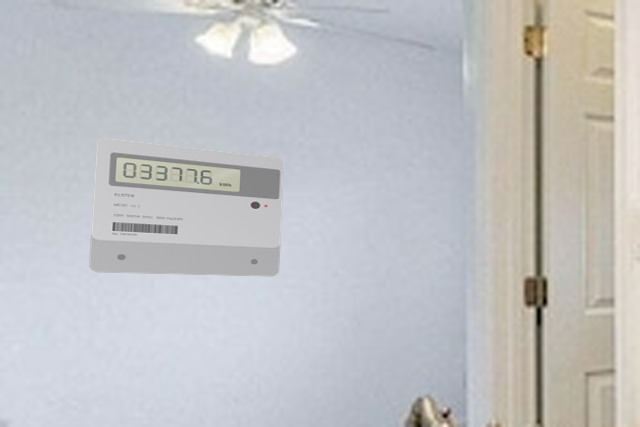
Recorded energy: kWh 3377.6
